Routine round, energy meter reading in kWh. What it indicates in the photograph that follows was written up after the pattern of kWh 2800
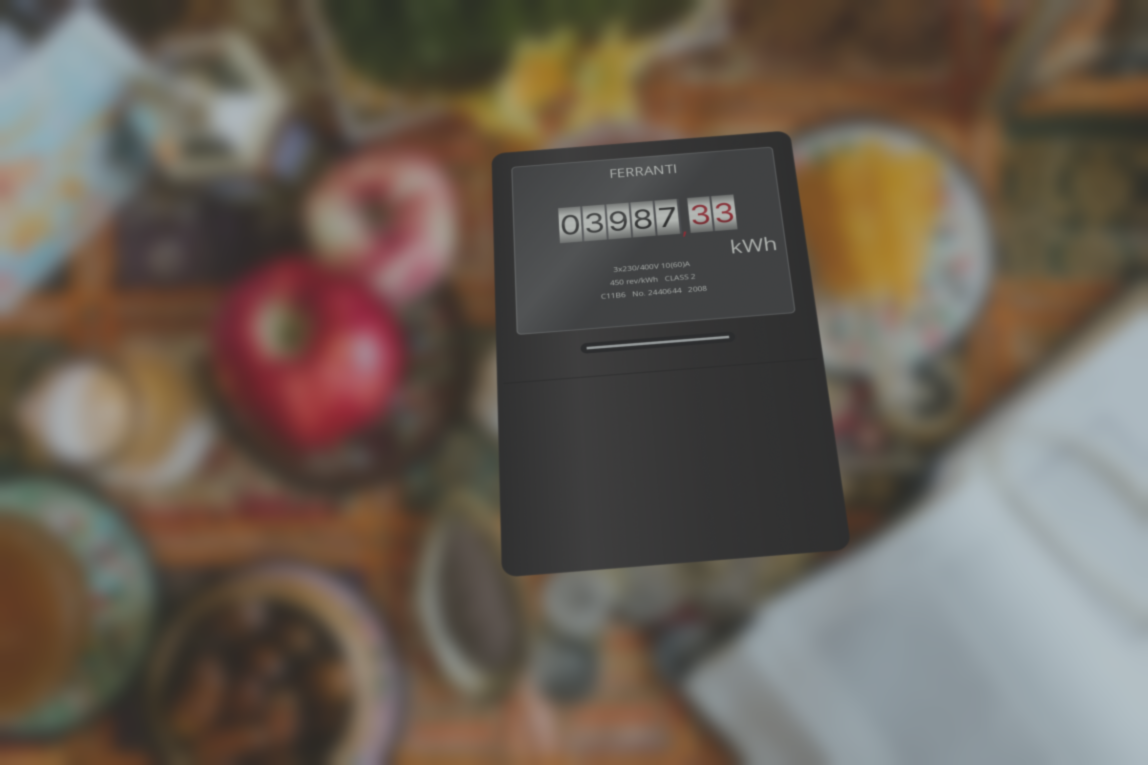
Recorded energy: kWh 3987.33
